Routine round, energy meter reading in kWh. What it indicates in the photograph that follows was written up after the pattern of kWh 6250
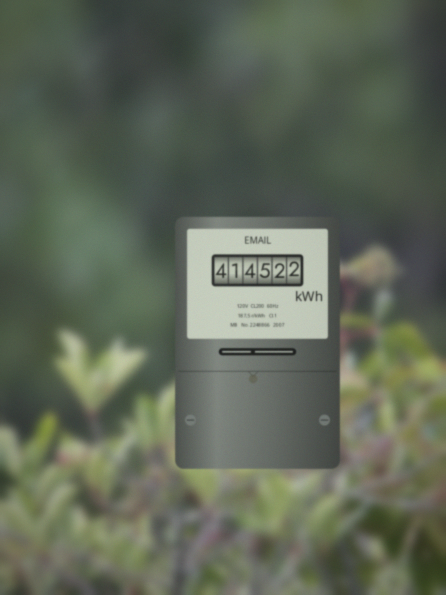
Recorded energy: kWh 414522
